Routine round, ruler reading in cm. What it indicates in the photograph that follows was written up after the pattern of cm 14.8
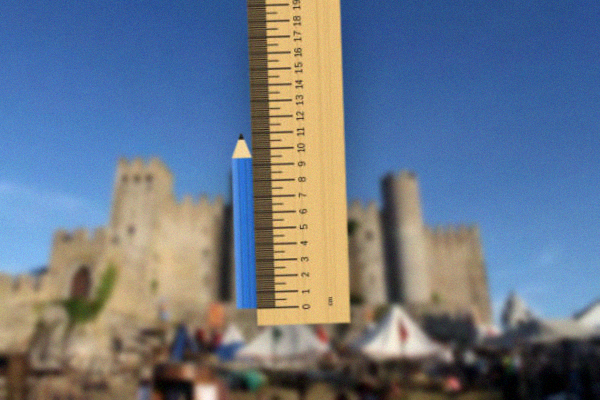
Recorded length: cm 11
